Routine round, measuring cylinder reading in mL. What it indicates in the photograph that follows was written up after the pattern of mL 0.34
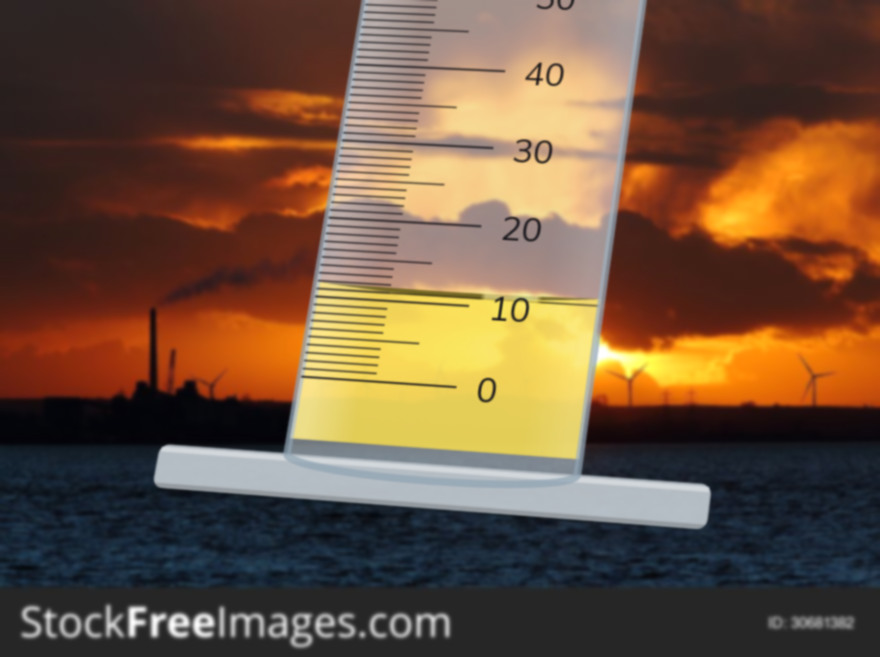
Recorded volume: mL 11
